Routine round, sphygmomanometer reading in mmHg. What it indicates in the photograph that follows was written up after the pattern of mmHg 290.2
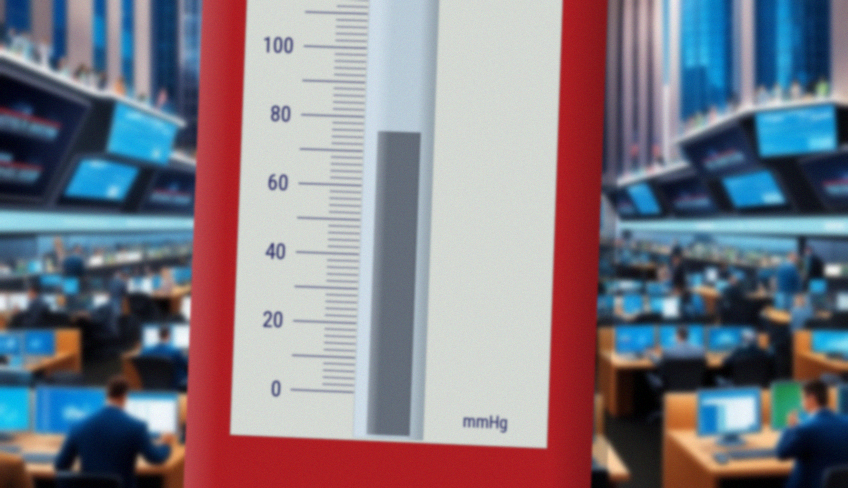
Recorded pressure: mmHg 76
